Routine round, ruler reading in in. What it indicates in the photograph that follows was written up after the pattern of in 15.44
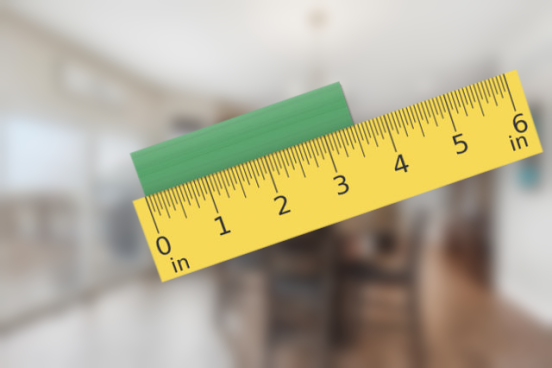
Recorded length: in 3.5
